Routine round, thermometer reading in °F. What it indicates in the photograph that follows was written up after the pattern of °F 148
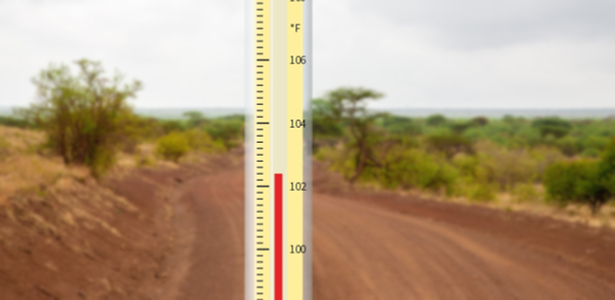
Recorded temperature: °F 102.4
